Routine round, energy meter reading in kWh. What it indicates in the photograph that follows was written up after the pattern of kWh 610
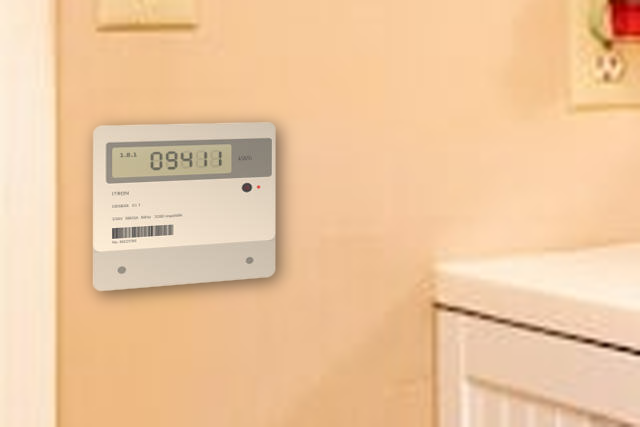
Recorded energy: kWh 9411
